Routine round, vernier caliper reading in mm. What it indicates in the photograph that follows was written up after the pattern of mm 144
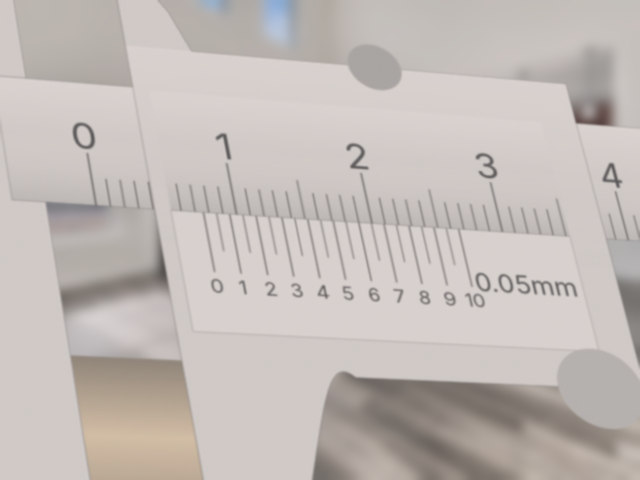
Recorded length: mm 7.6
